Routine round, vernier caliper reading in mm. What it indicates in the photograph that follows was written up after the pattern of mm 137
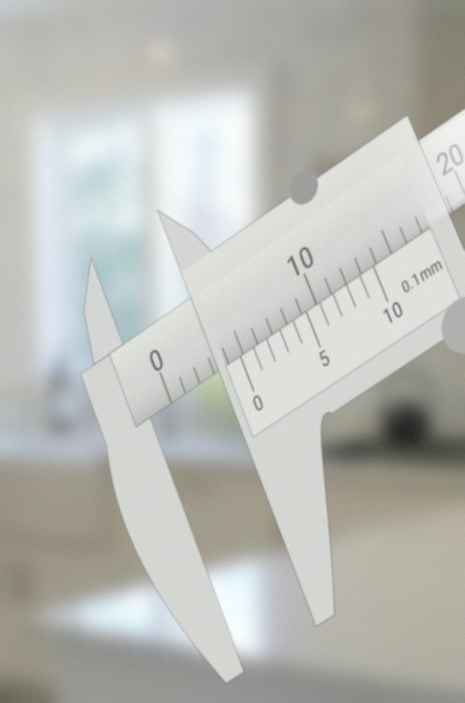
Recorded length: mm 4.8
